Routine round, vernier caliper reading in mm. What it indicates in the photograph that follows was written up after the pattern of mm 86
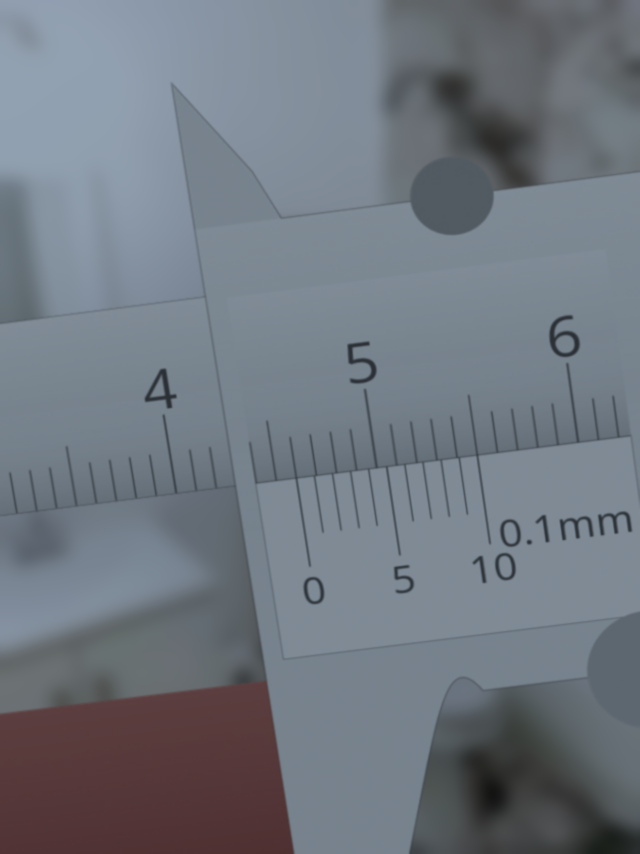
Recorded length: mm 46.0
